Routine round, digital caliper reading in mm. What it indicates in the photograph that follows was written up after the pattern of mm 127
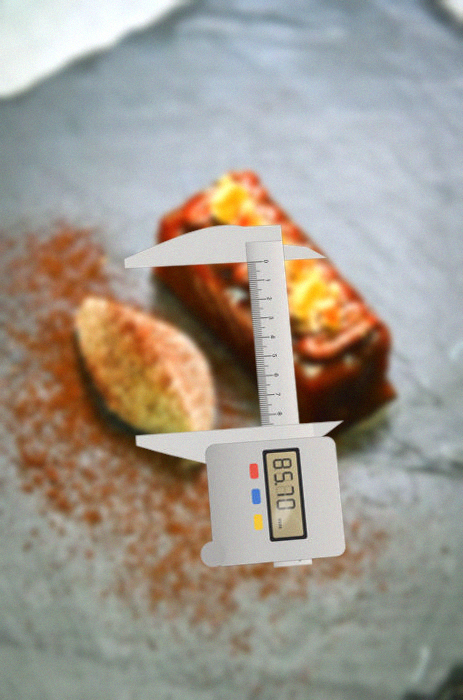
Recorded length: mm 85.70
